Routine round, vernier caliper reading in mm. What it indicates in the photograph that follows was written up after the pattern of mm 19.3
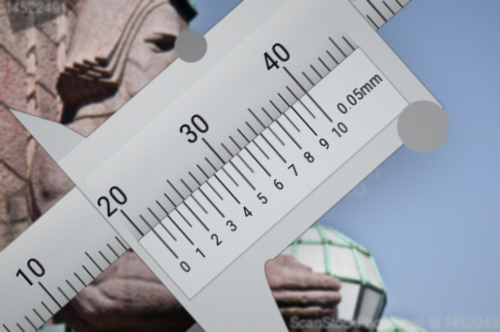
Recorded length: mm 21.0
